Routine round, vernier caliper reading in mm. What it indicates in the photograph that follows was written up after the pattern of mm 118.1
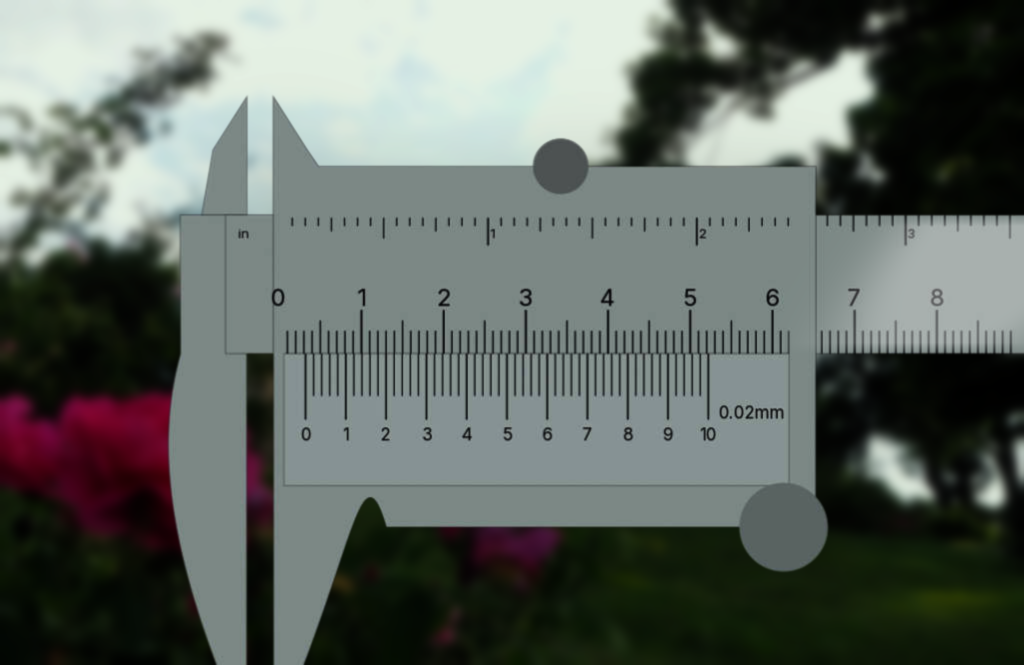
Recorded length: mm 3.2
